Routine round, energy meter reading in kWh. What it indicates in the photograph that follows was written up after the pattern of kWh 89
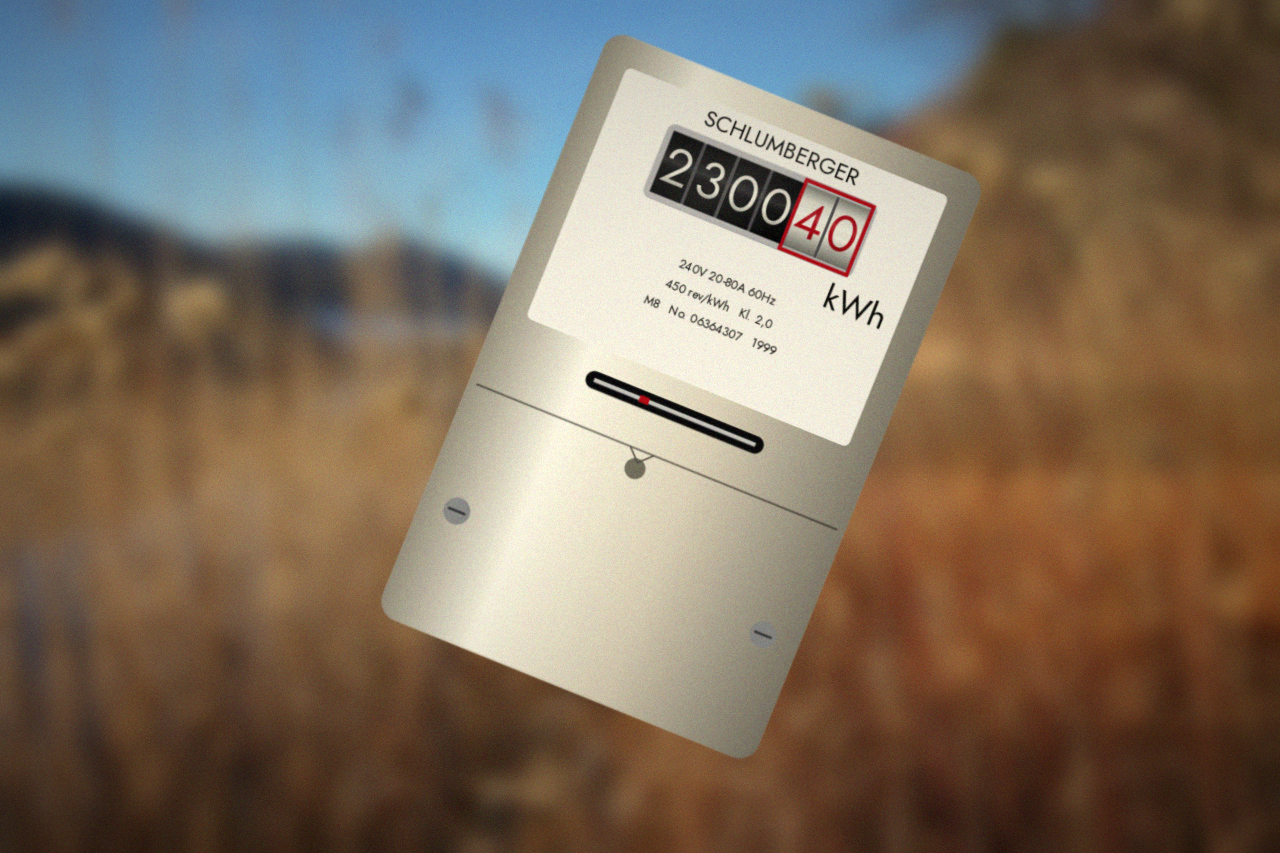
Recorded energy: kWh 2300.40
